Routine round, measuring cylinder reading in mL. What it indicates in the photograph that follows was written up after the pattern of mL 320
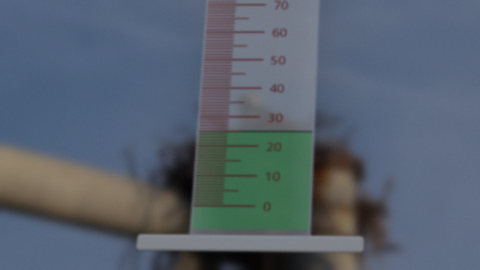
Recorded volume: mL 25
